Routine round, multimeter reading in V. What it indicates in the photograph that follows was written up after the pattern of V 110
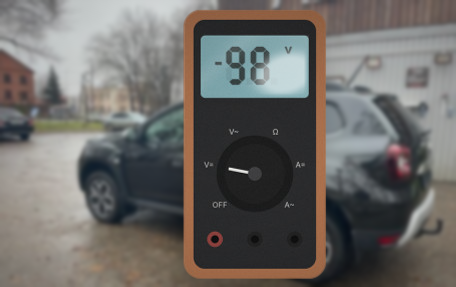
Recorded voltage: V -98
